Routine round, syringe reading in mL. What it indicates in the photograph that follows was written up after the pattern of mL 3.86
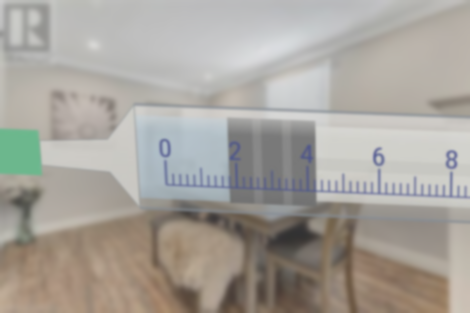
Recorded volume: mL 1.8
